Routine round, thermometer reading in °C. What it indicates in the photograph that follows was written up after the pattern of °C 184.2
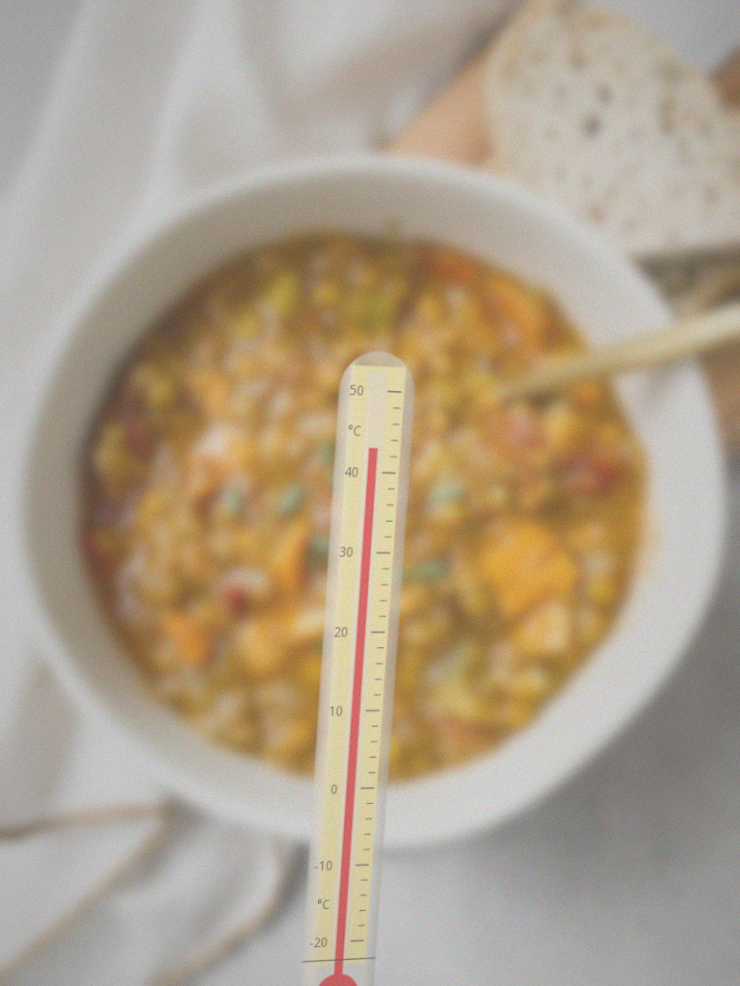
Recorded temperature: °C 43
